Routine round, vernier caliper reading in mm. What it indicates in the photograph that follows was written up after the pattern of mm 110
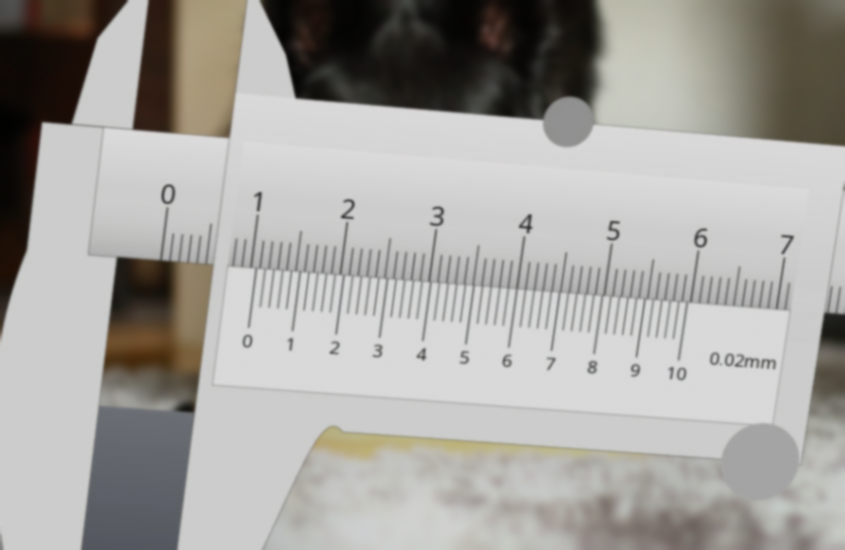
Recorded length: mm 10.6
